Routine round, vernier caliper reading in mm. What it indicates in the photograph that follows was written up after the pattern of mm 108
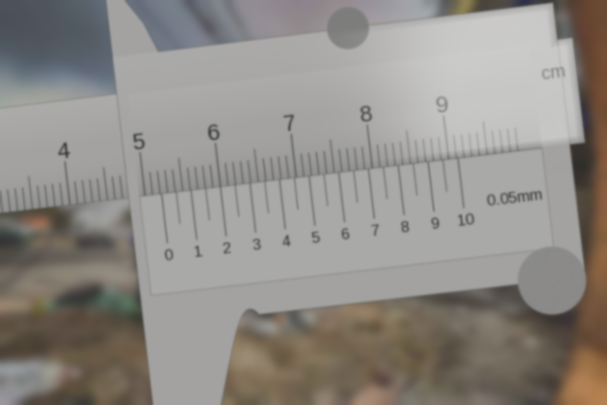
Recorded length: mm 52.2
